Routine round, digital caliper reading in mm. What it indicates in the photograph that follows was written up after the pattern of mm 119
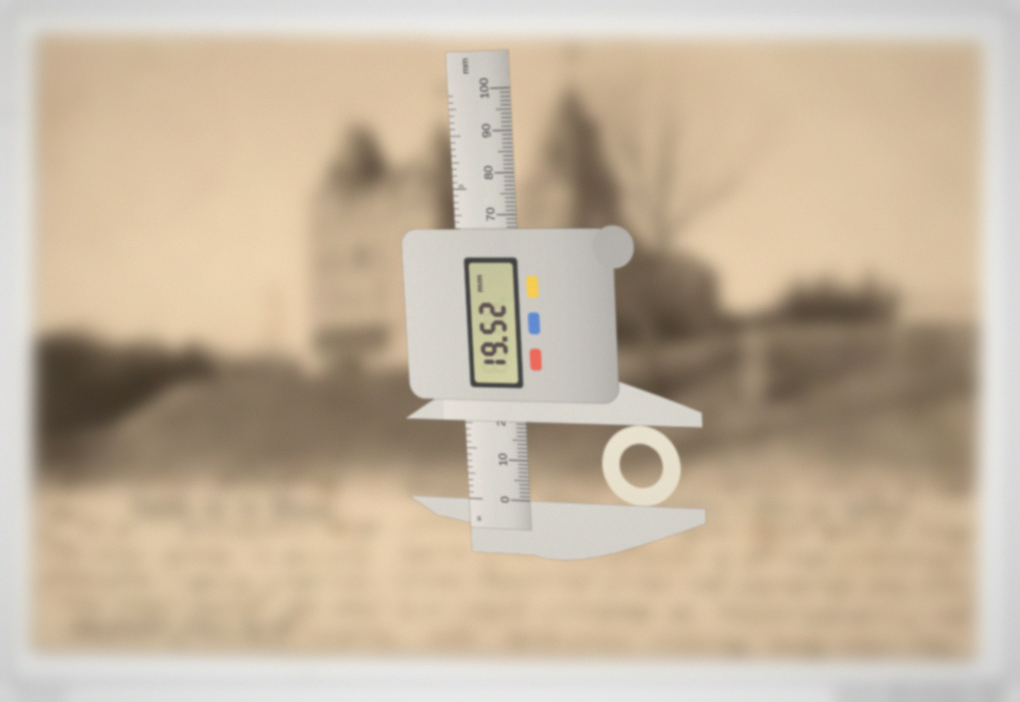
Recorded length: mm 19.52
